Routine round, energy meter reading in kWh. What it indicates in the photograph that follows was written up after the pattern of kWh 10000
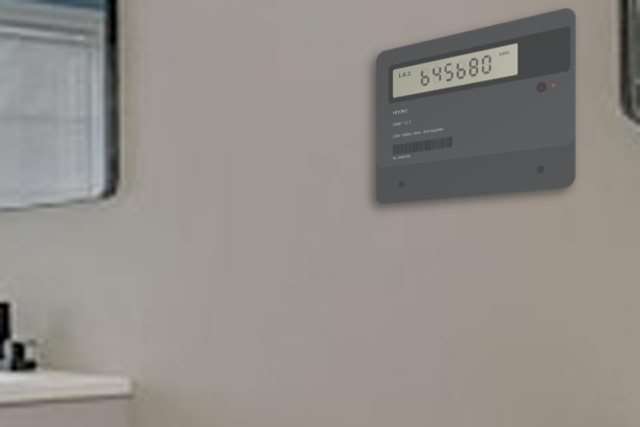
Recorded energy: kWh 645680
